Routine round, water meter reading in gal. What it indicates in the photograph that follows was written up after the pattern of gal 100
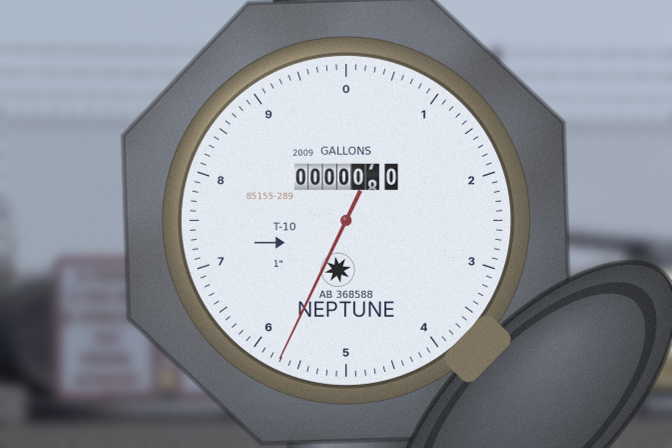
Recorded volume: gal 75.7
